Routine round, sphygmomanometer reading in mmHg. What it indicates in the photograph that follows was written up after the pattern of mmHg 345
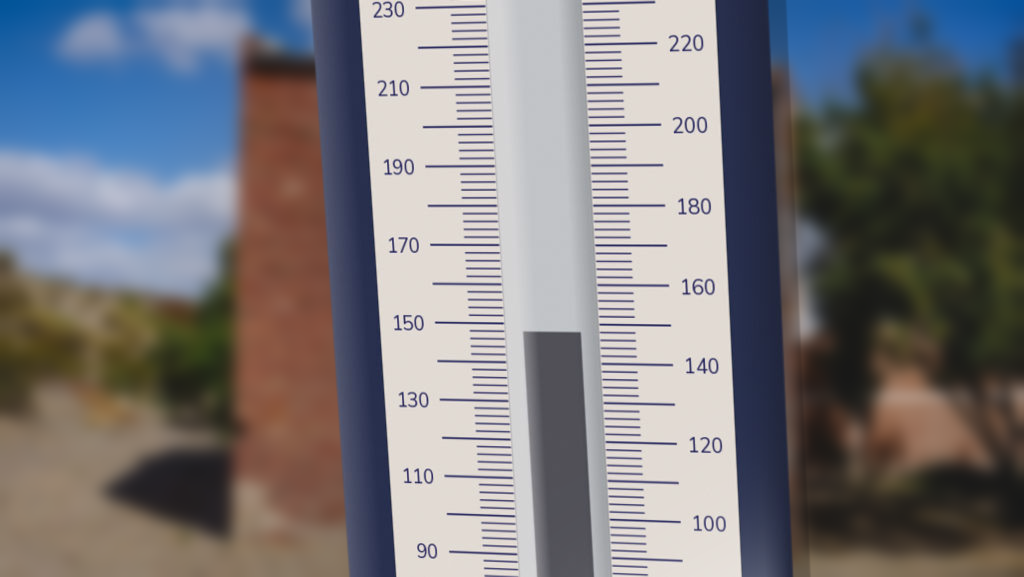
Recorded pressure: mmHg 148
